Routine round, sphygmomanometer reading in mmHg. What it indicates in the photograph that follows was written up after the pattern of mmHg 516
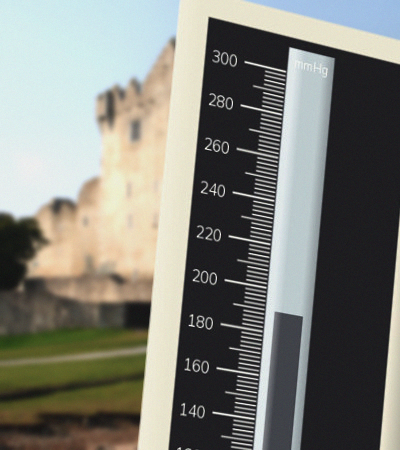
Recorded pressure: mmHg 190
